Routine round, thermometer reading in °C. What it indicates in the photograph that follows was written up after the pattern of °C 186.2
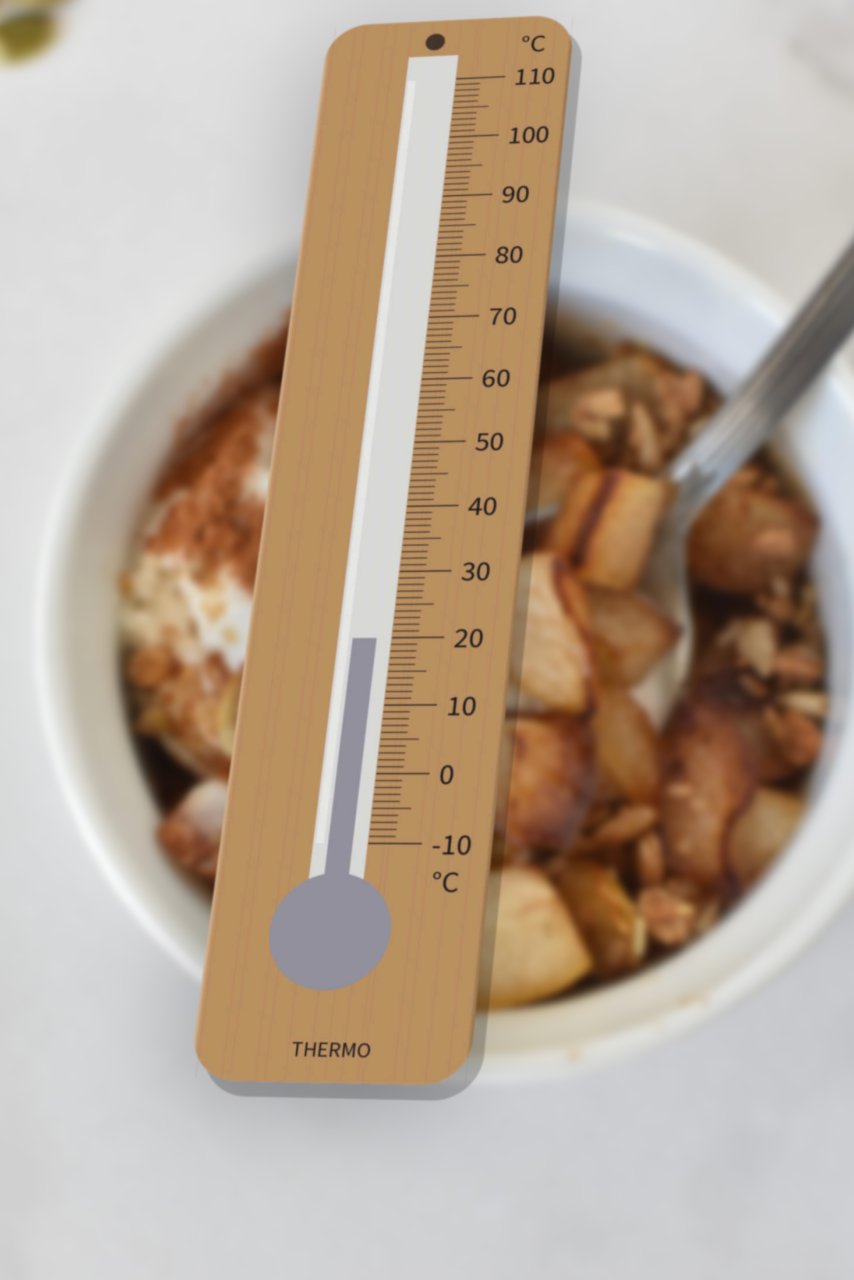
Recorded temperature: °C 20
